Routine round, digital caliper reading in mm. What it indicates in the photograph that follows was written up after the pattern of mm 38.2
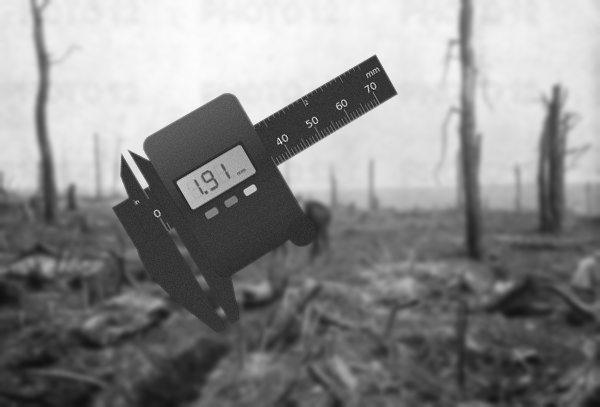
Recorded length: mm 1.91
